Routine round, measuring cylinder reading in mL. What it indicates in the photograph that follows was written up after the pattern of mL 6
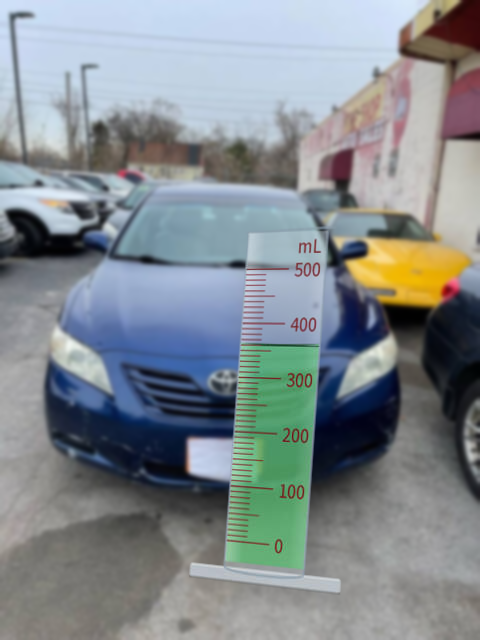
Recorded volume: mL 360
